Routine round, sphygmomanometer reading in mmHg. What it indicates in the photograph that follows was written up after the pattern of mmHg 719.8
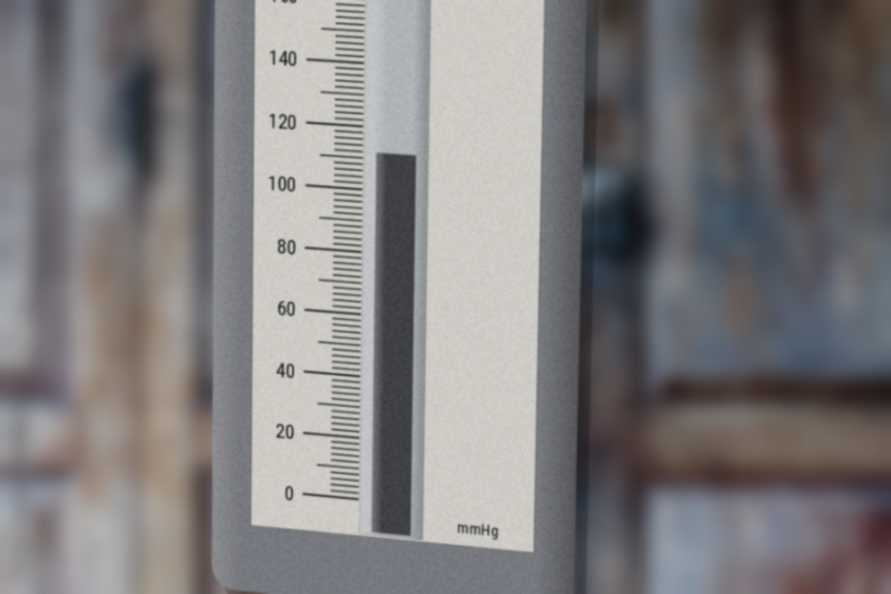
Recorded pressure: mmHg 112
